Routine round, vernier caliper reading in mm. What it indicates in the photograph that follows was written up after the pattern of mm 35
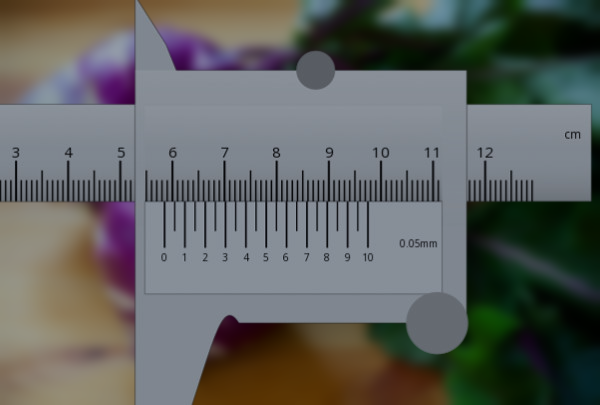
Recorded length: mm 58.5
